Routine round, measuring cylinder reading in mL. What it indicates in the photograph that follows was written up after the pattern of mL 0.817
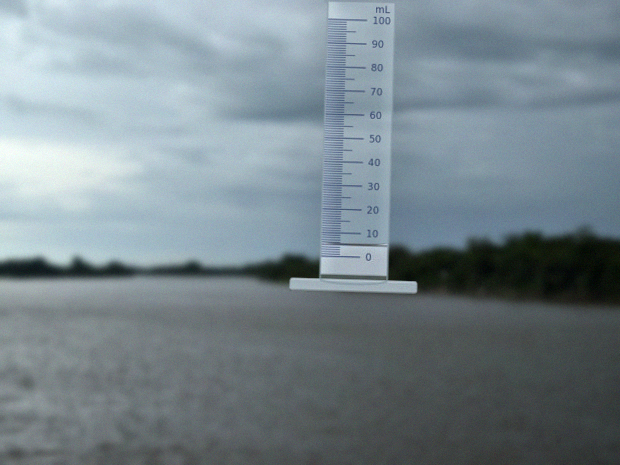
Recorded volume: mL 5
